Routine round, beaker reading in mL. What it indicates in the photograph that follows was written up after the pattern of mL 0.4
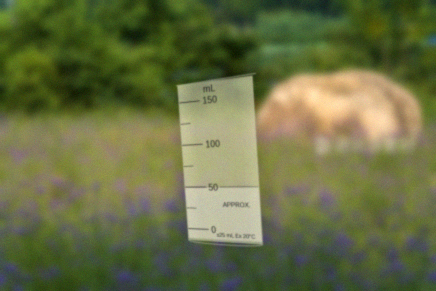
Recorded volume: mL 50
